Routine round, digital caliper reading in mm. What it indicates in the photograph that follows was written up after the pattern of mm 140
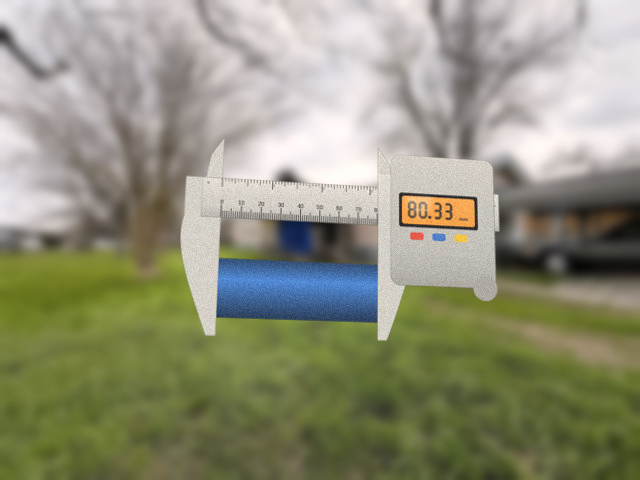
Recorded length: mm 80.33
